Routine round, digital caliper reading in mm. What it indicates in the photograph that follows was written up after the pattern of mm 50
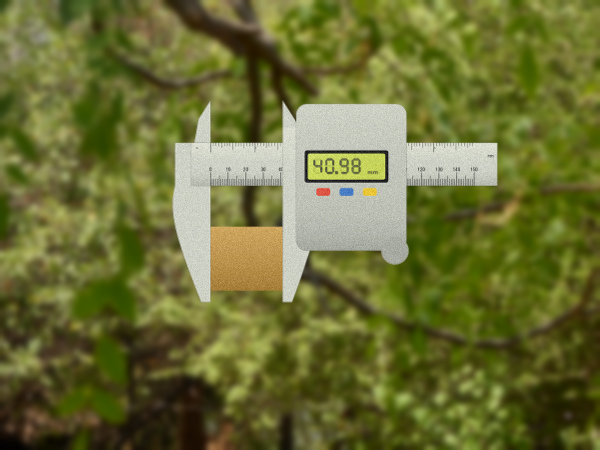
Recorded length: mm 40.98
